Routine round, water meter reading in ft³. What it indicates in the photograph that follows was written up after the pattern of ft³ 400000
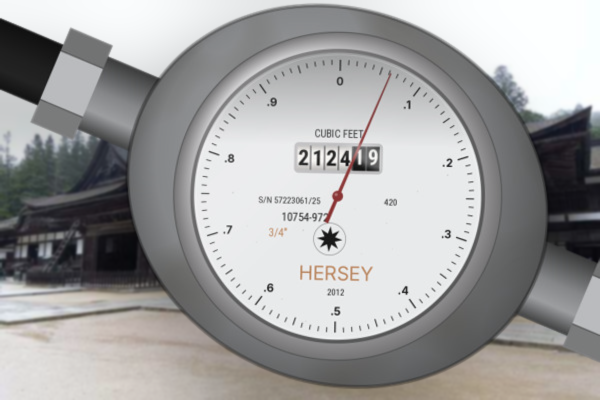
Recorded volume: ft³ 212419.06
